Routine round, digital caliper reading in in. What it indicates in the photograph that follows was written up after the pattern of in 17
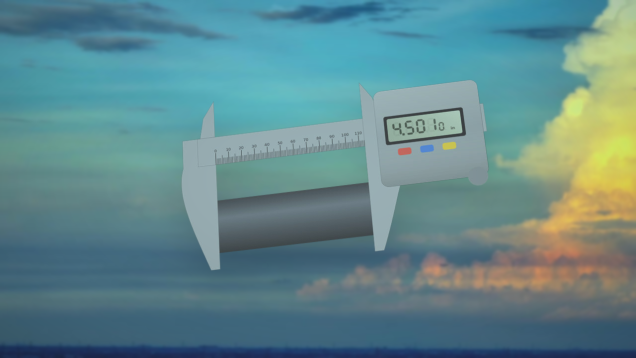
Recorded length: in 4.5010
